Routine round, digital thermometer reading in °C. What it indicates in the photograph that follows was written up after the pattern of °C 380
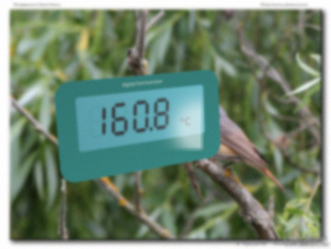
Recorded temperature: °C 160.8
